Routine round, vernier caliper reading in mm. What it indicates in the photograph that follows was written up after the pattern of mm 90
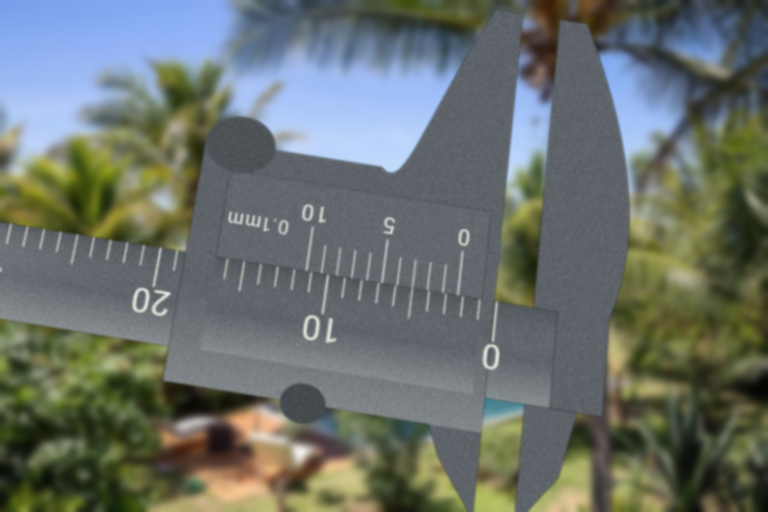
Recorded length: mm 2.3
